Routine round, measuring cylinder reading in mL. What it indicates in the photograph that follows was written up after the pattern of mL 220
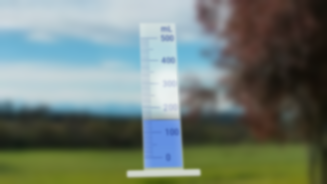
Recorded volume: mL 150
